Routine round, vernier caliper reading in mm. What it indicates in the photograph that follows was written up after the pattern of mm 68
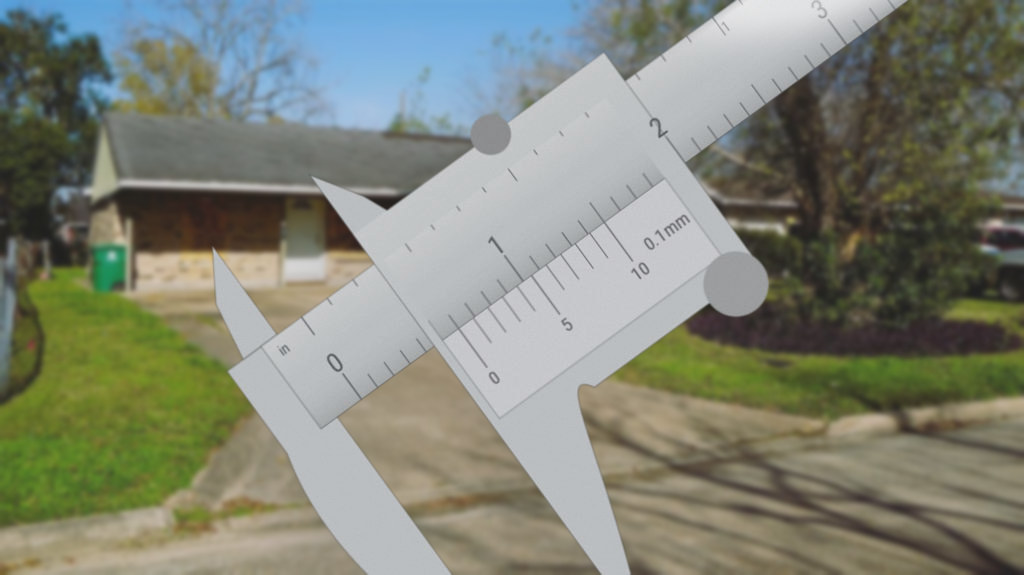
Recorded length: mm 6.0
